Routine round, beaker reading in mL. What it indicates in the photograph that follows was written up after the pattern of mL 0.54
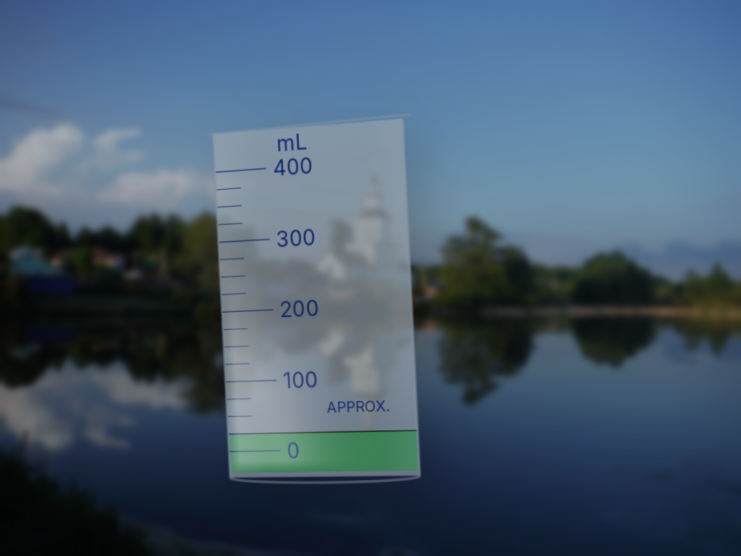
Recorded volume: mL 25
